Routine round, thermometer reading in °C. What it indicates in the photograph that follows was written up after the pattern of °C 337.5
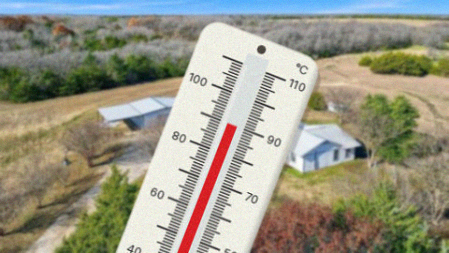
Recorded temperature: °C 90
